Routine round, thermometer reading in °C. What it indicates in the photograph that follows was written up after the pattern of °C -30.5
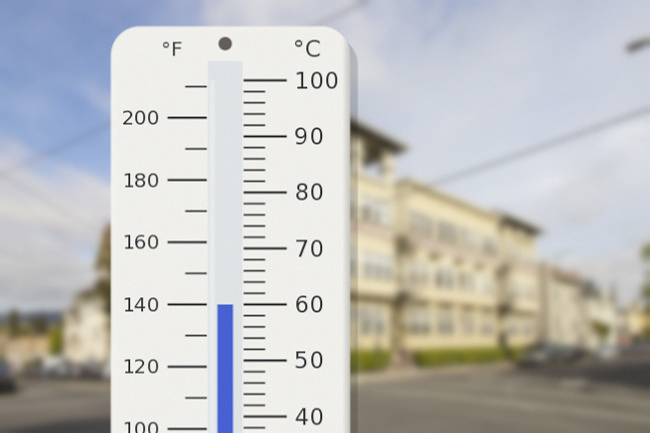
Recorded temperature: °C 60
